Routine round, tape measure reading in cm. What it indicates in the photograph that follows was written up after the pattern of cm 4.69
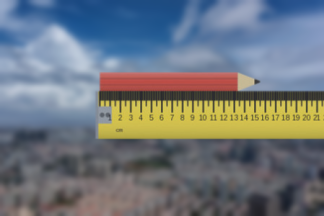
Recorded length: cm 15.5
